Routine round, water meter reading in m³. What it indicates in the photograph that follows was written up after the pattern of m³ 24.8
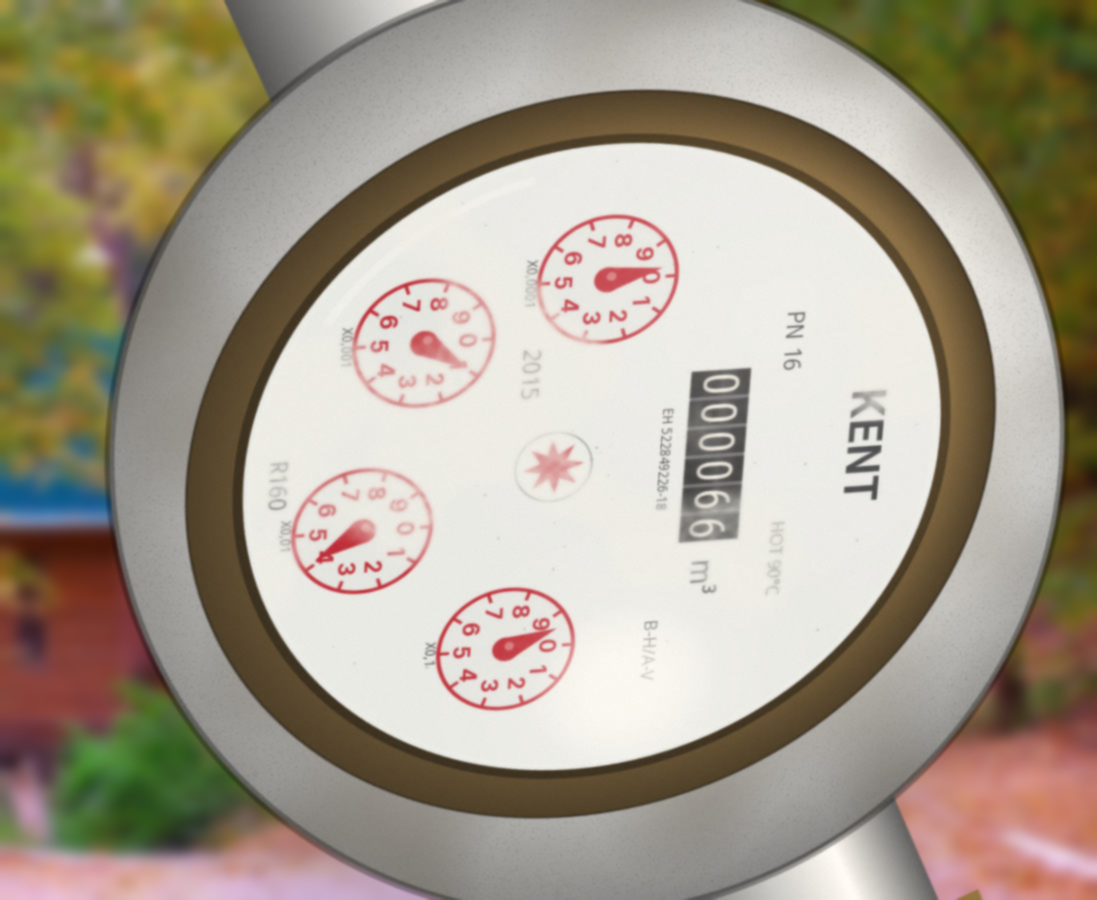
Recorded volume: m³ 65.9409
